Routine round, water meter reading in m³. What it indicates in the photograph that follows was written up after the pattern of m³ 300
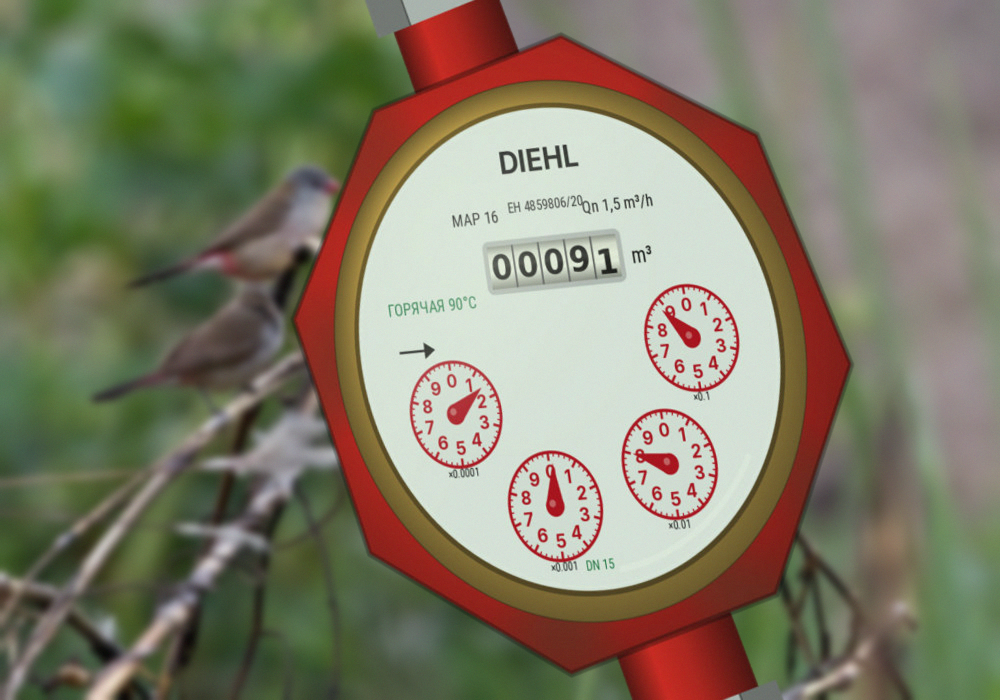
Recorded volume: m³ 90.8801
